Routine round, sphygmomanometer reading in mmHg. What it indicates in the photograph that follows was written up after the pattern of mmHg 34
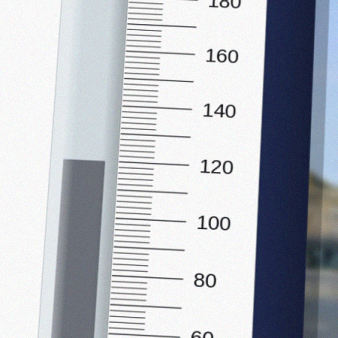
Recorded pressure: mmHg 120
